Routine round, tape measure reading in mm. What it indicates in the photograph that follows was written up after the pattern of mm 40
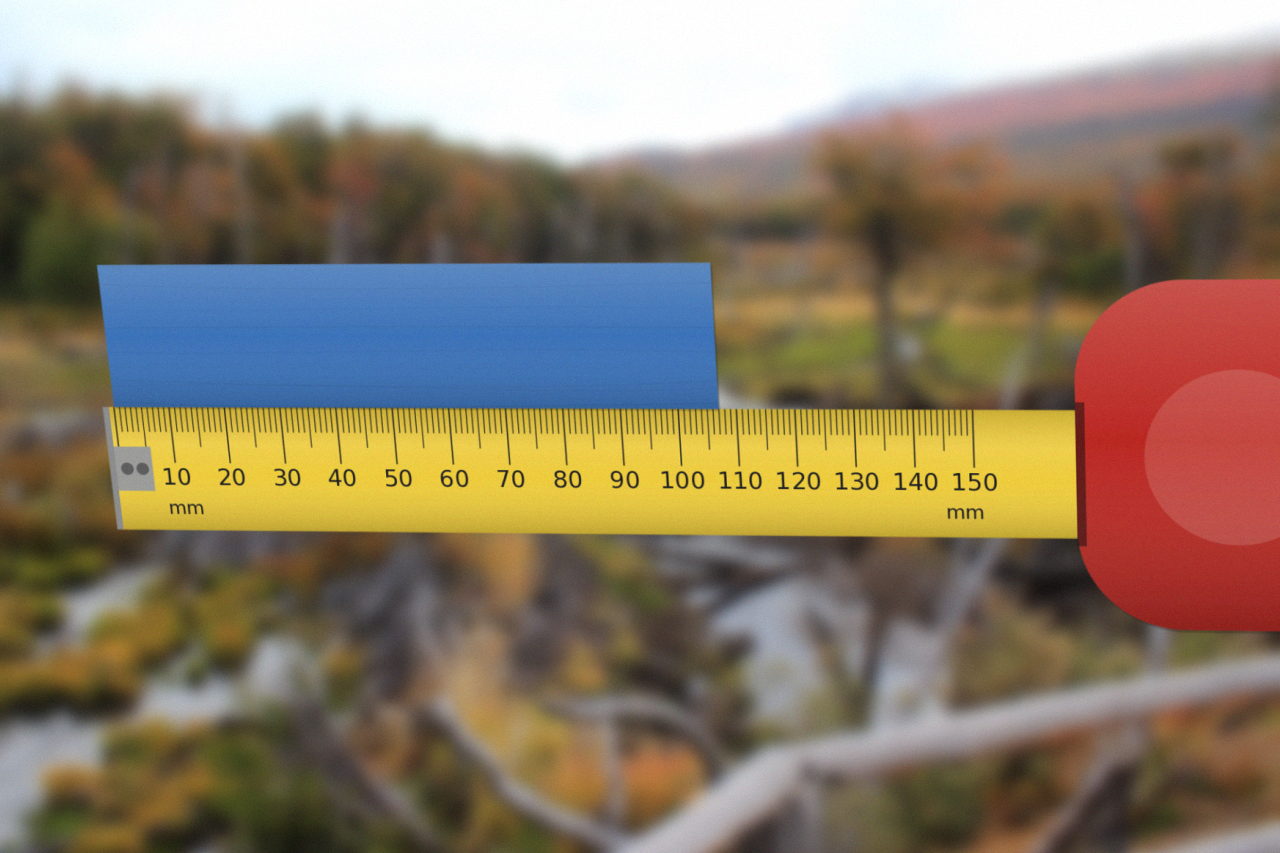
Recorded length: mm 107
